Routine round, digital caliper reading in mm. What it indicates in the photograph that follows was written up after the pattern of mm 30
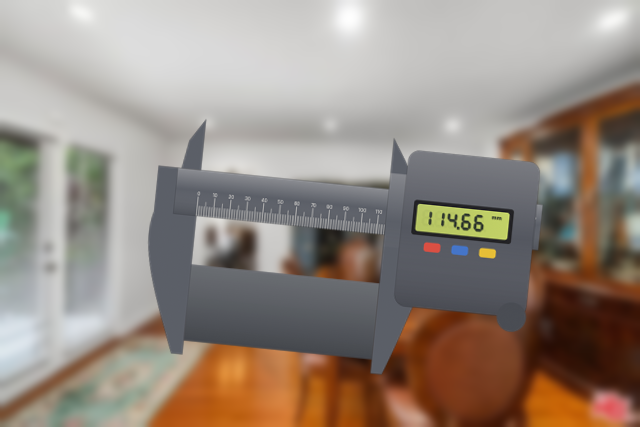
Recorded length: mm 114.66
